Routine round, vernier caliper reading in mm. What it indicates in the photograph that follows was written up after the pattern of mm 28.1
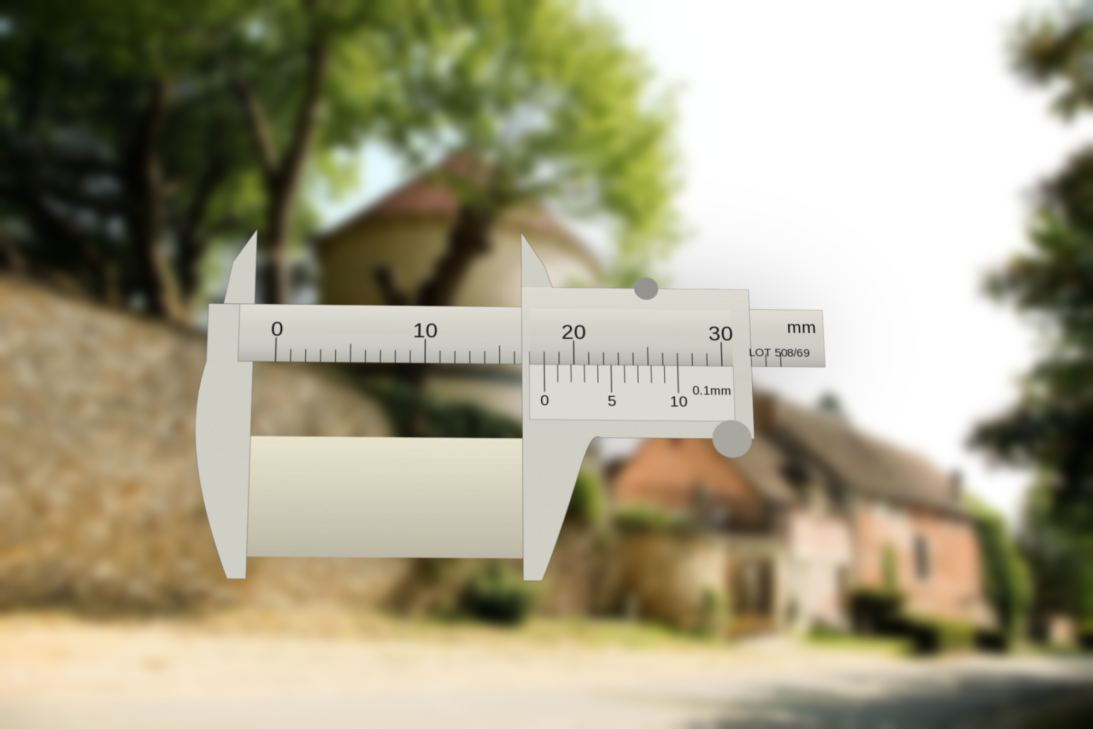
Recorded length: mm 18.0
